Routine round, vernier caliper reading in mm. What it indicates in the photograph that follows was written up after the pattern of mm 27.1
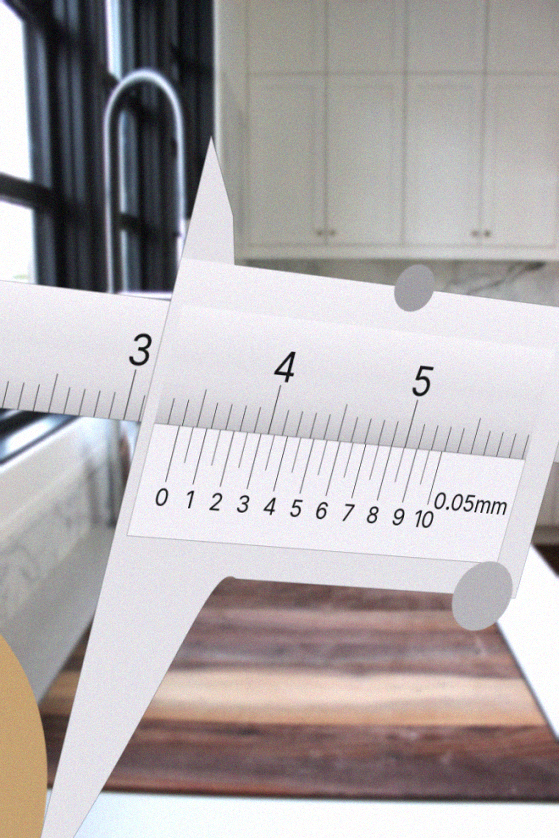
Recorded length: mm 33.8
